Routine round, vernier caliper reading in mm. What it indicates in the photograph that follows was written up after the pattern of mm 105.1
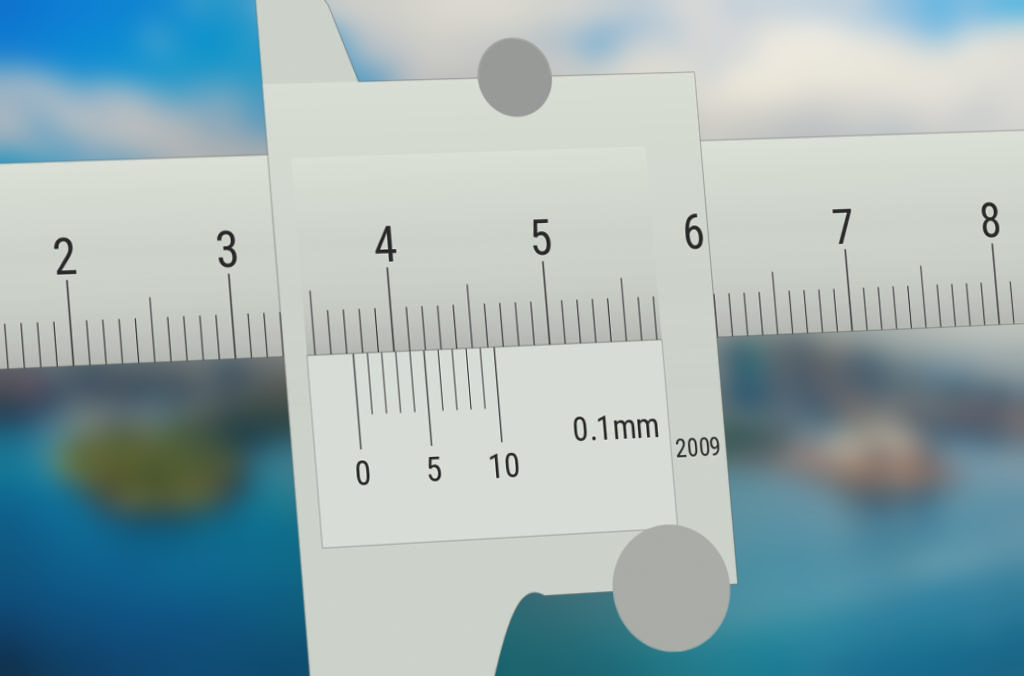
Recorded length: mm 37.4
